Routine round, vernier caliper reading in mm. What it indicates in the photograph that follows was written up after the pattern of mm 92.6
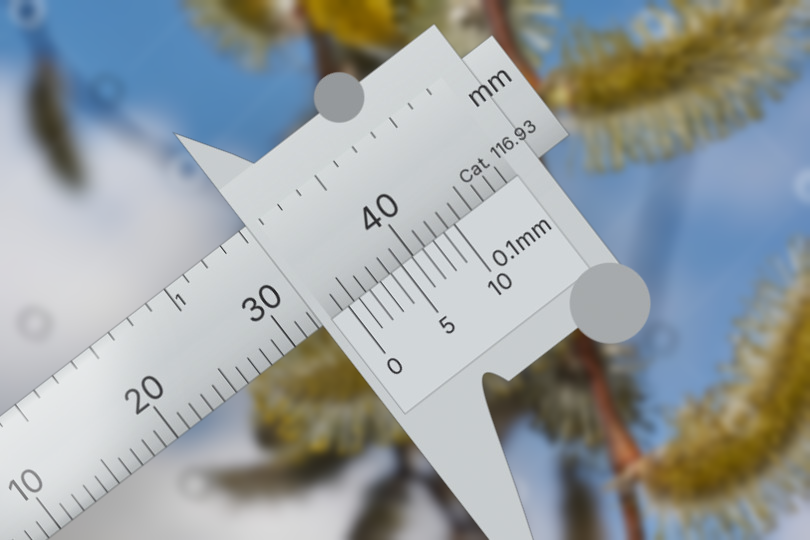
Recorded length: mm 34.5
